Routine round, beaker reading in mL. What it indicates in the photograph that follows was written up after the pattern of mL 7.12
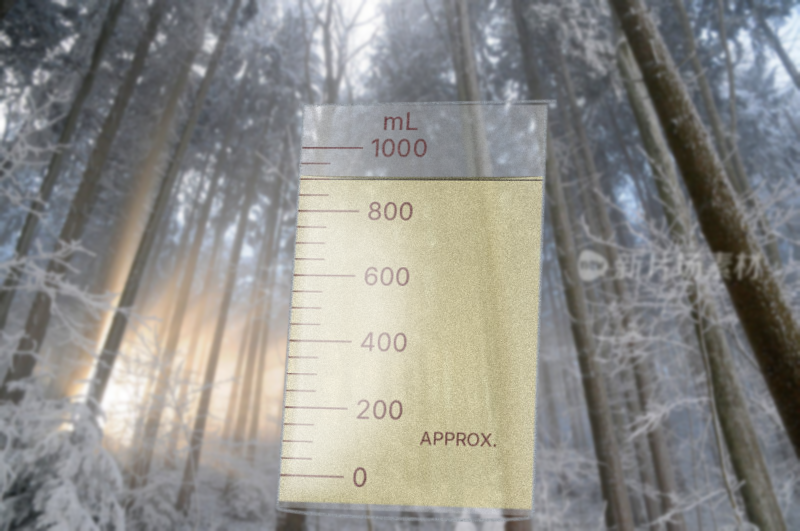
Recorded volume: mL 900
